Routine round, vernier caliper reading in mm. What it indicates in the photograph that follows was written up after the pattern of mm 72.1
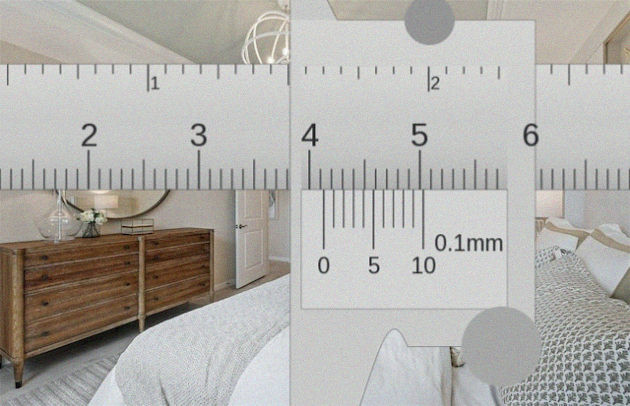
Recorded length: mm 41.3
